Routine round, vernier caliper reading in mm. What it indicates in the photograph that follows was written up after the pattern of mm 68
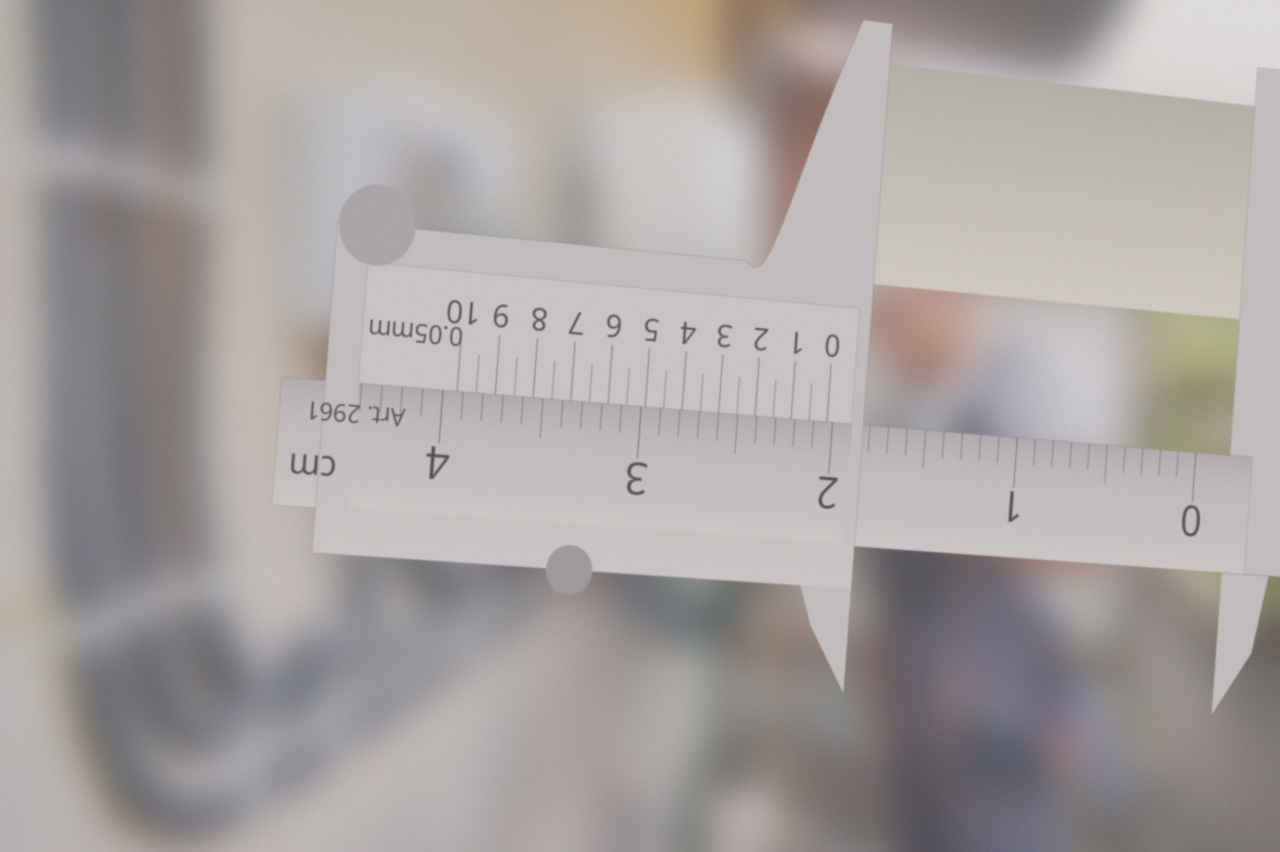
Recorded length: mm 20.3
